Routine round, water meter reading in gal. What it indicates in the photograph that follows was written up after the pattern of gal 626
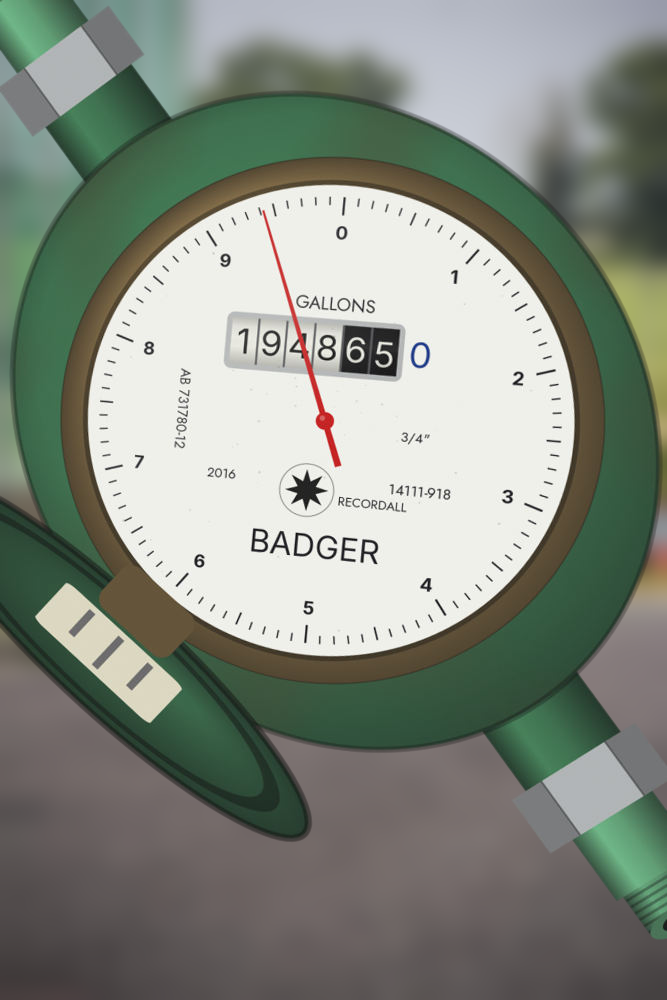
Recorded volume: gal 1948649.4
